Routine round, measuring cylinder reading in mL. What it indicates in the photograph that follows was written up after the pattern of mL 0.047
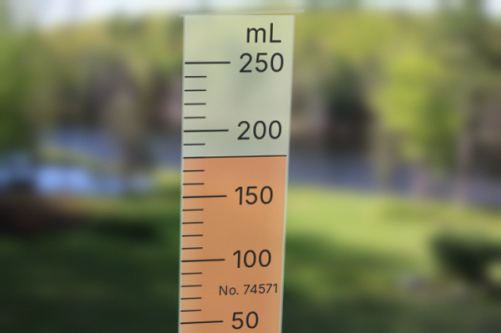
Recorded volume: mL 180
